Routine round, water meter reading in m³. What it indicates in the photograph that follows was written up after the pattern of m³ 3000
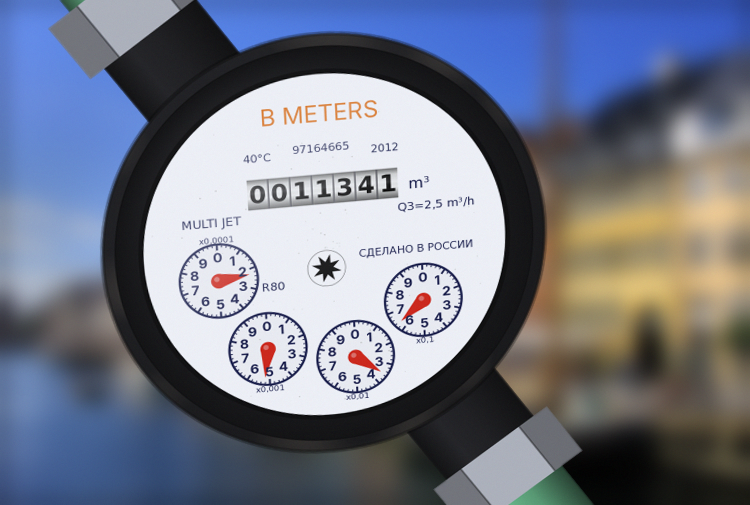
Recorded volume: m³ 11341.6352
